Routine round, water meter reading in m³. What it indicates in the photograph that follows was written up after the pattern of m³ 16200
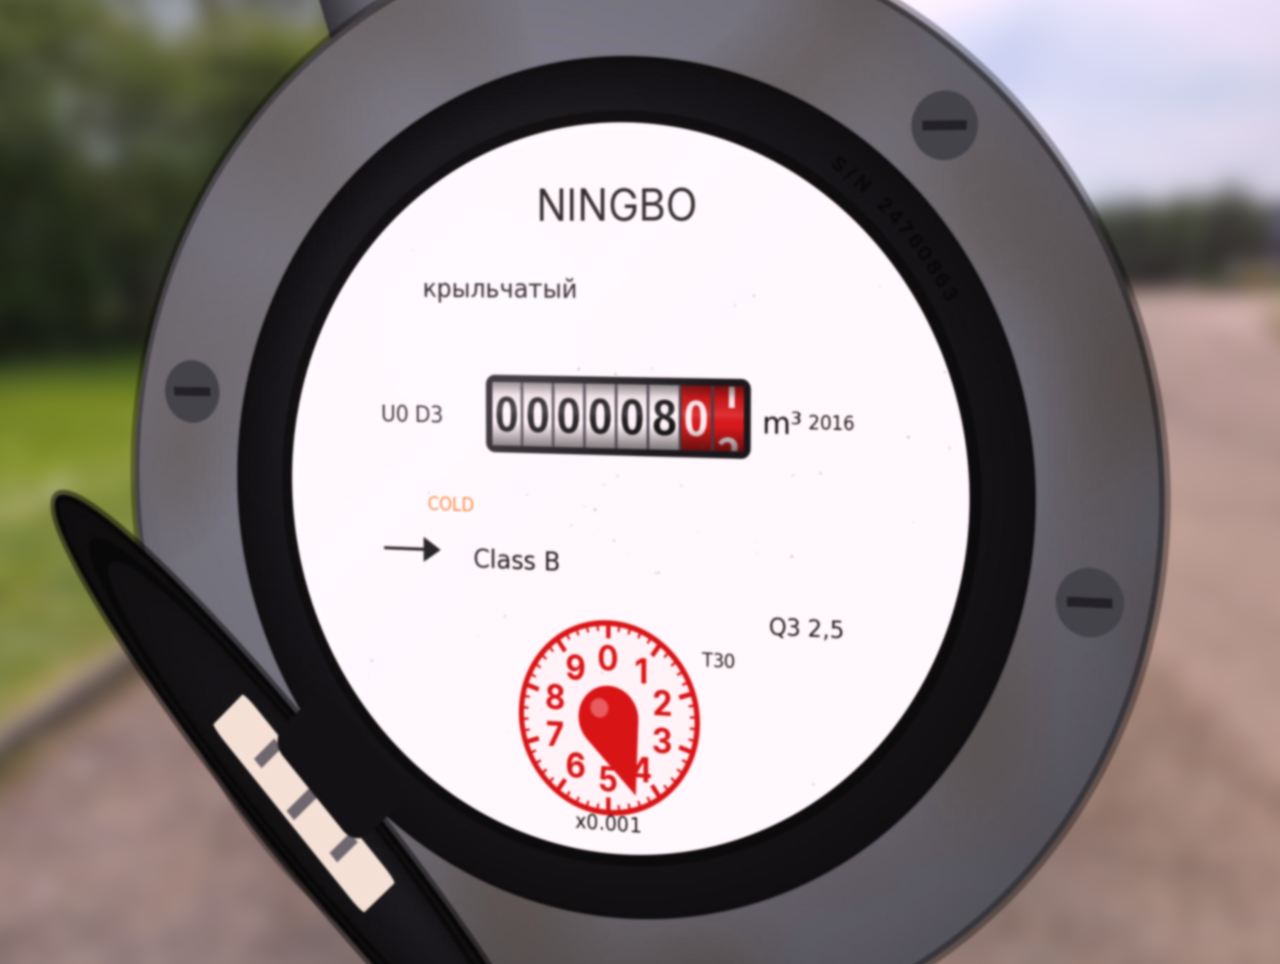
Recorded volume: m³ 8.014
